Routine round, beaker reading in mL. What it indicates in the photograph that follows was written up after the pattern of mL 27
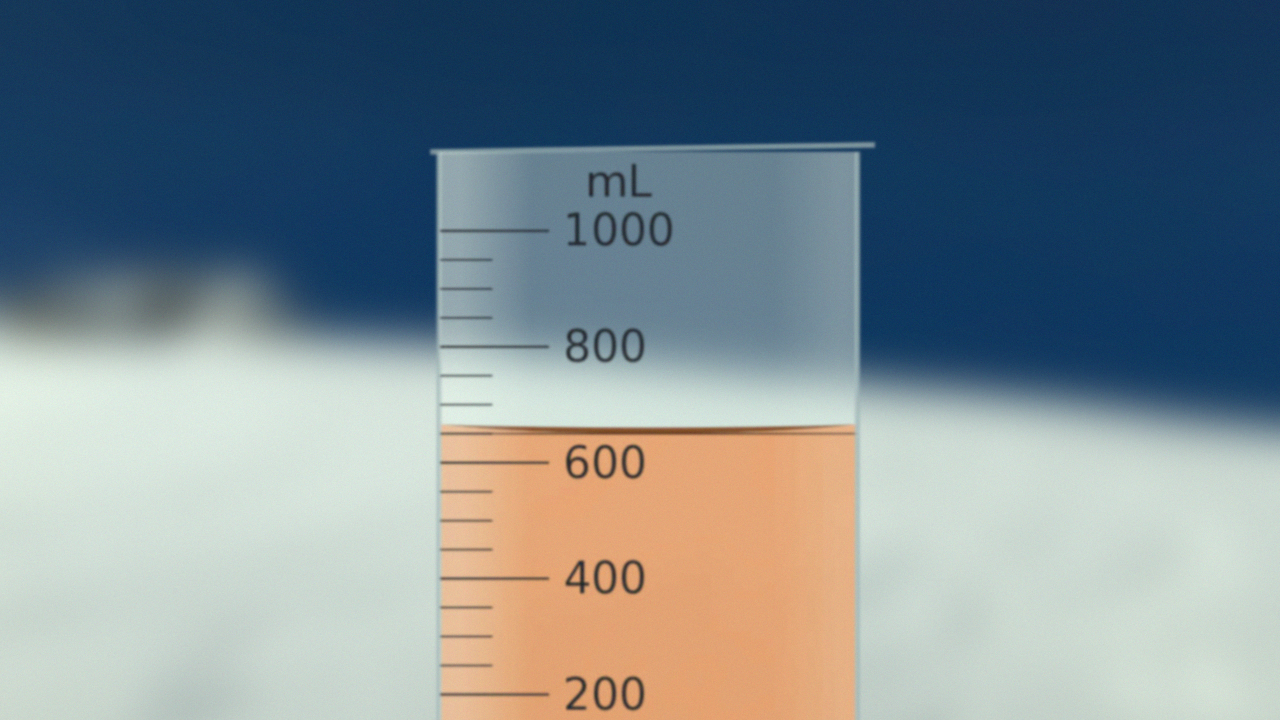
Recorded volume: mL 650
